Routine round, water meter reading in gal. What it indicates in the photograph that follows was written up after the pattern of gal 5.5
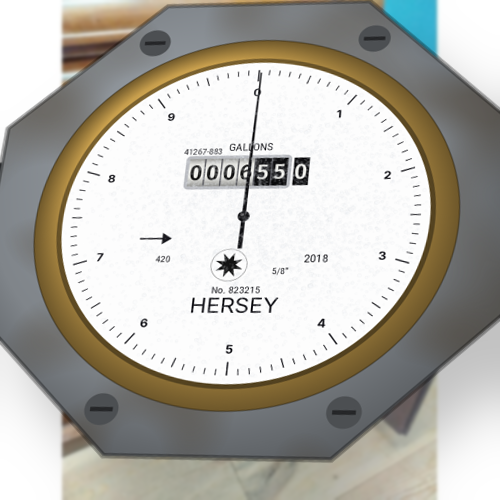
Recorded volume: gal 6550.0
